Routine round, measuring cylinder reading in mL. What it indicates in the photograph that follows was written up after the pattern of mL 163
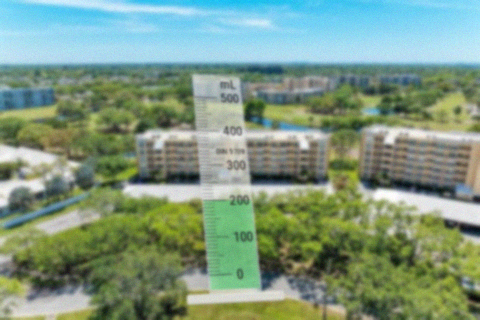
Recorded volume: mL 200
